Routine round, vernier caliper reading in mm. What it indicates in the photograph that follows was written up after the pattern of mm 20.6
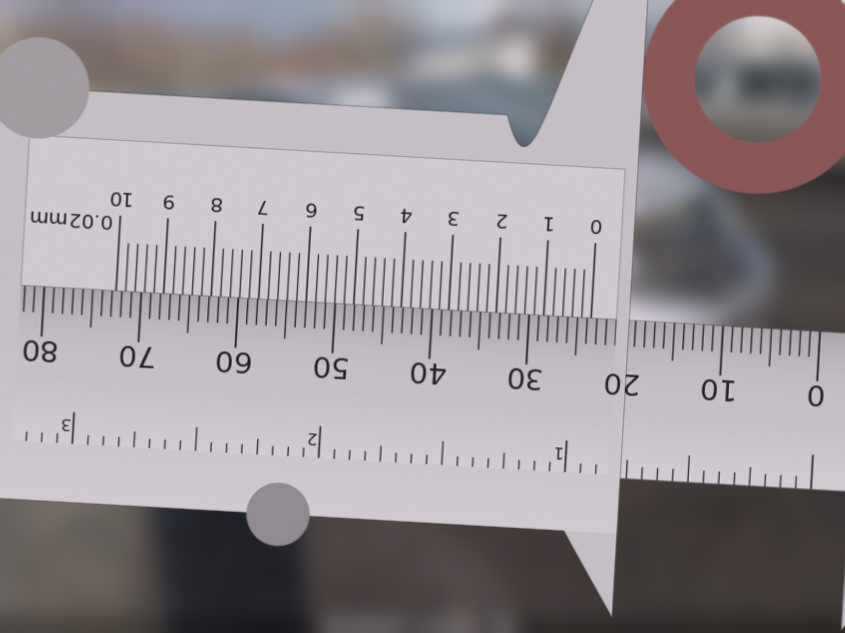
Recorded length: mm 23.6
